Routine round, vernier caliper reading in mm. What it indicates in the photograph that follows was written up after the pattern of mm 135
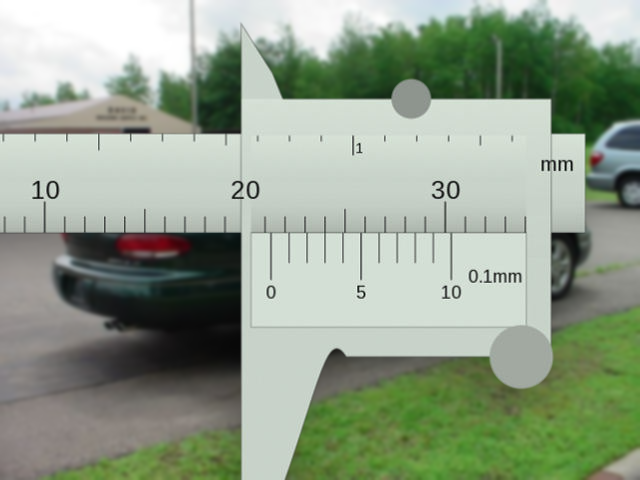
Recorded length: mm 21.3
